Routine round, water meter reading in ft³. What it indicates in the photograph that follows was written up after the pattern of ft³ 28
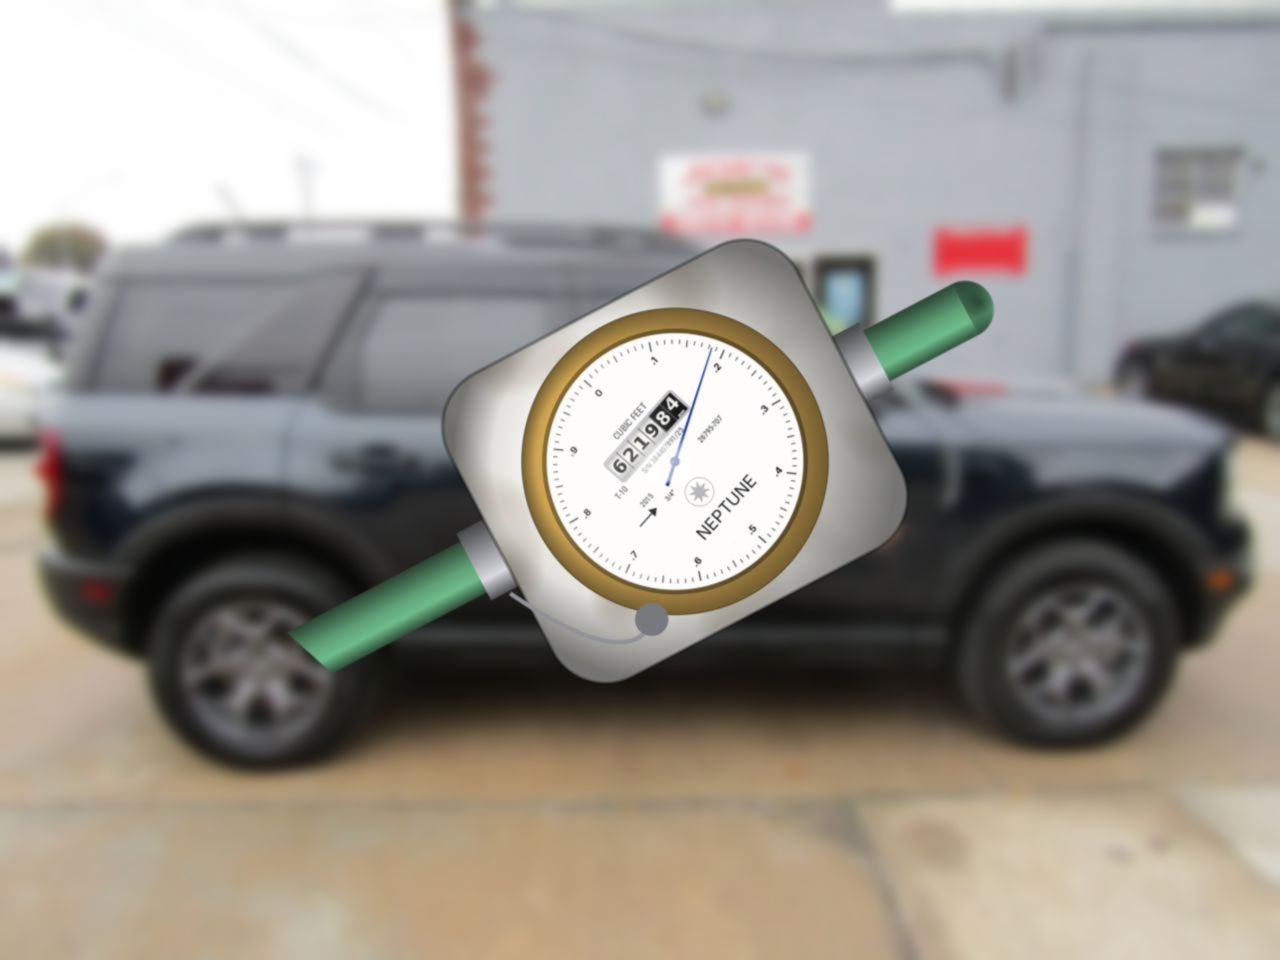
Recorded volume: ft³ 621984.18
